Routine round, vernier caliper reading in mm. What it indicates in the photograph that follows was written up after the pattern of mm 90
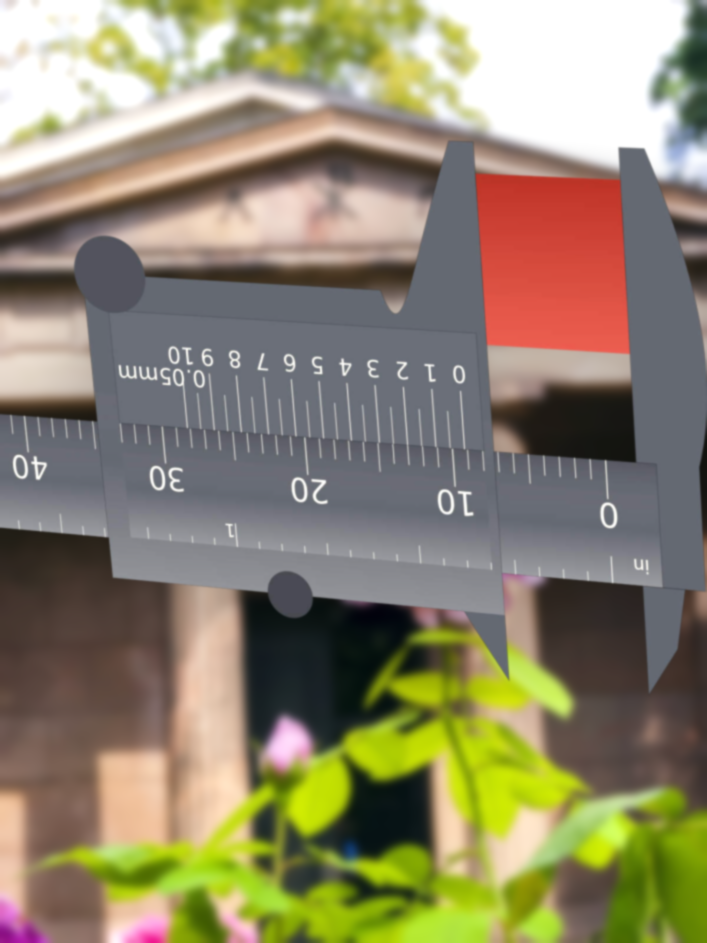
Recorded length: mm 9.2
